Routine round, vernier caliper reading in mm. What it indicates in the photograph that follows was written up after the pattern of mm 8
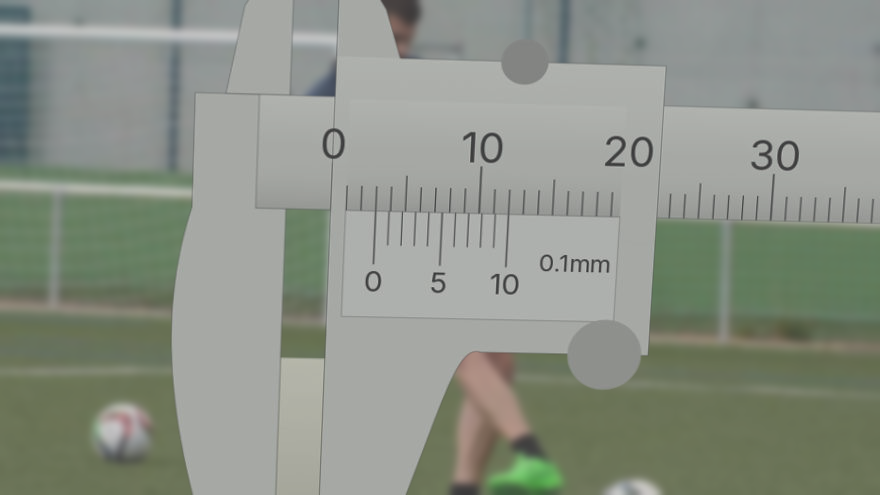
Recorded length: mm 3.0
